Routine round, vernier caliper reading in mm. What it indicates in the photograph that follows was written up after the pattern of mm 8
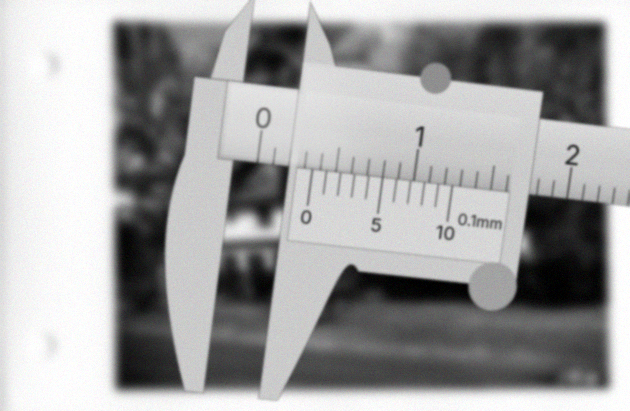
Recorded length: mm 3.5
